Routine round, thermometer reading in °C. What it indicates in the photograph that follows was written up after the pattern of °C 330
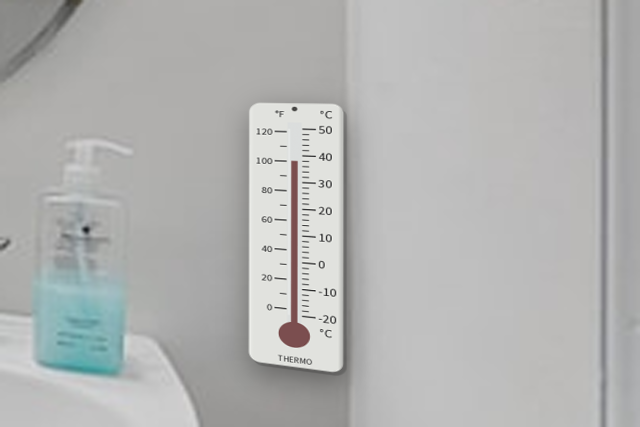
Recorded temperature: °C 38
